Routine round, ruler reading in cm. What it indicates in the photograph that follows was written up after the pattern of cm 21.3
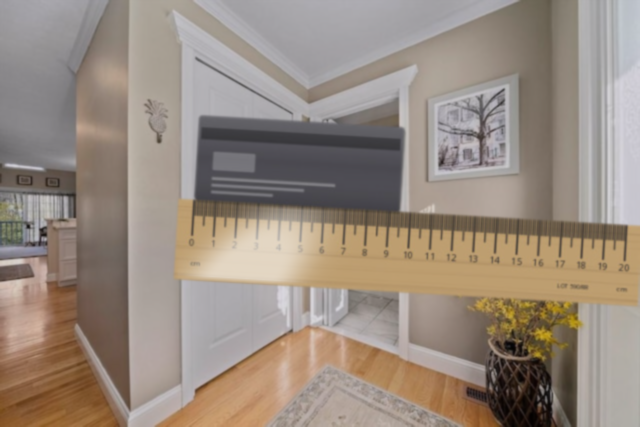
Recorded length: cm 9.5
